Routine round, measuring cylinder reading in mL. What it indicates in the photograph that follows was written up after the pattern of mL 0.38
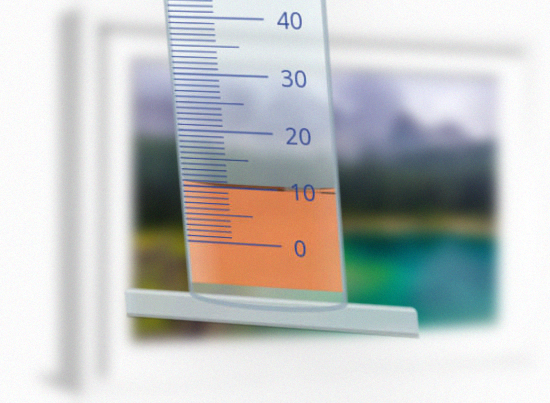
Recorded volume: mL 10
